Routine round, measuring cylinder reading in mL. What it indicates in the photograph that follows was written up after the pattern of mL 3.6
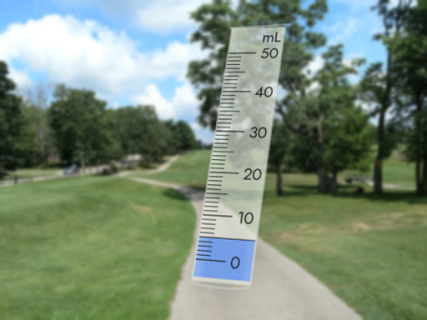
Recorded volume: mL 5
